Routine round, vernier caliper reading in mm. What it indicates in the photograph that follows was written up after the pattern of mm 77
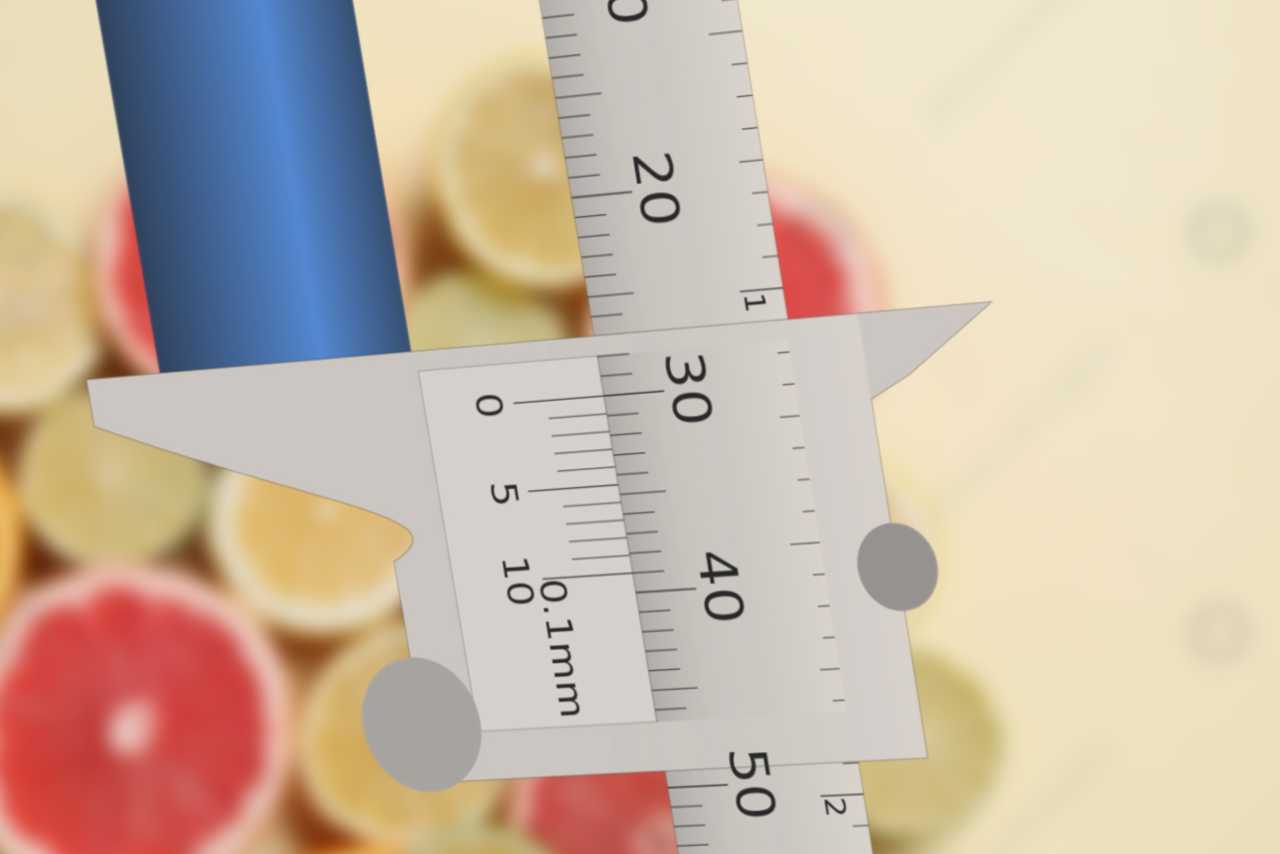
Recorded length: mm 30.0
